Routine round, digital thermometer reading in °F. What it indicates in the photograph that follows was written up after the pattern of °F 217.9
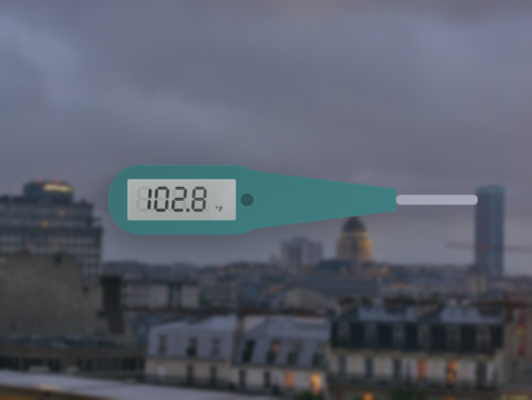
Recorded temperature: °F 102.8
